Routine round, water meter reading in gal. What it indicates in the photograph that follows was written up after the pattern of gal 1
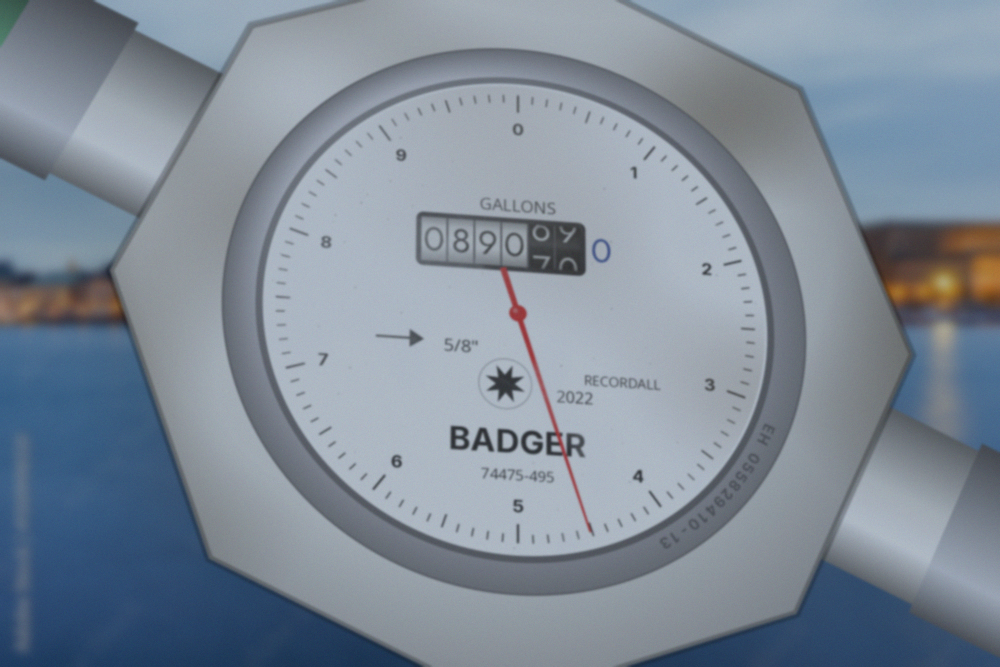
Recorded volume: gal 890694.5
